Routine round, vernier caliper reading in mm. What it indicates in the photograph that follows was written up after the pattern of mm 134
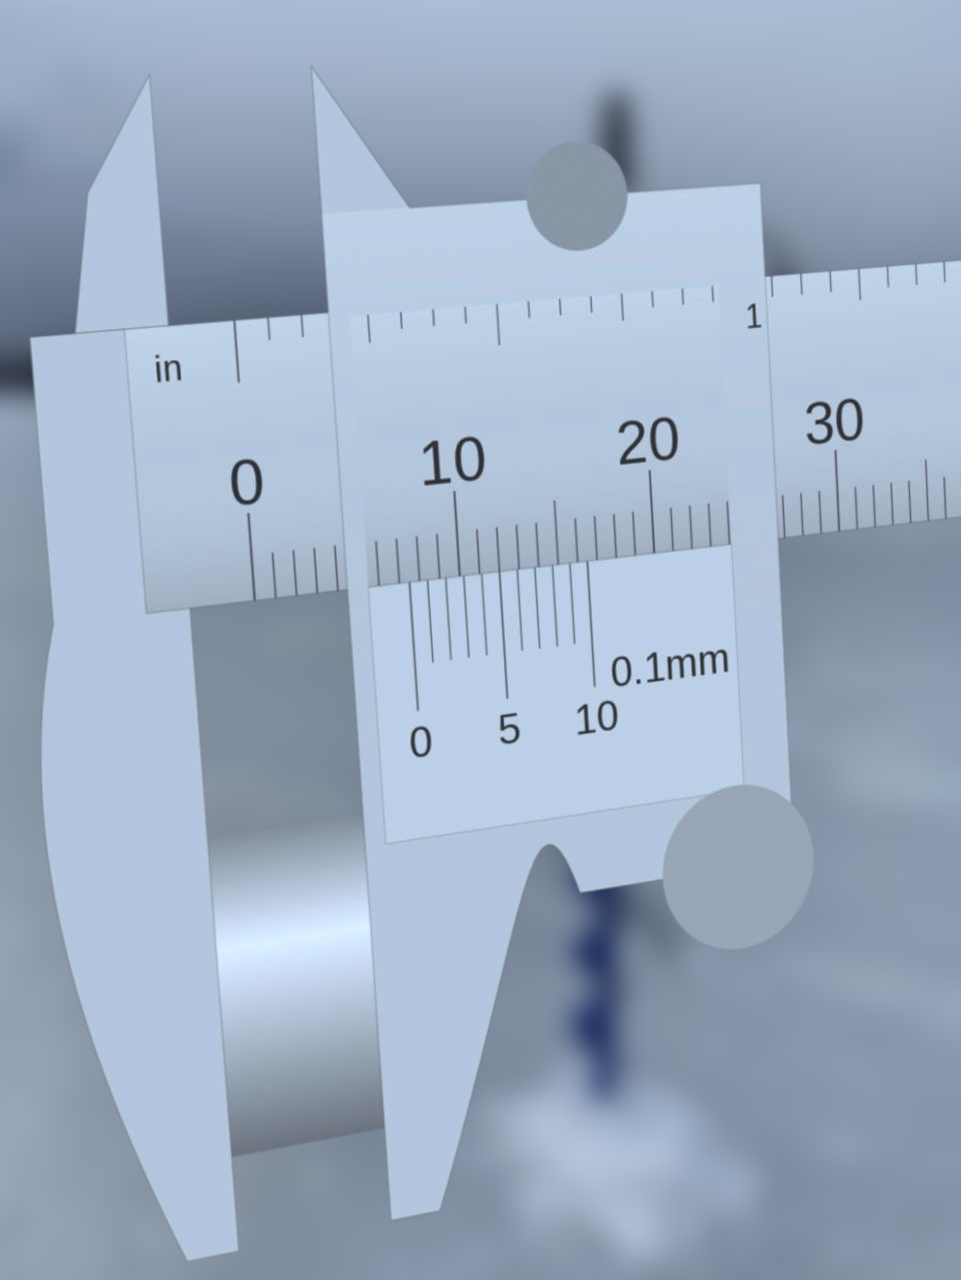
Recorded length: mm 7.5
